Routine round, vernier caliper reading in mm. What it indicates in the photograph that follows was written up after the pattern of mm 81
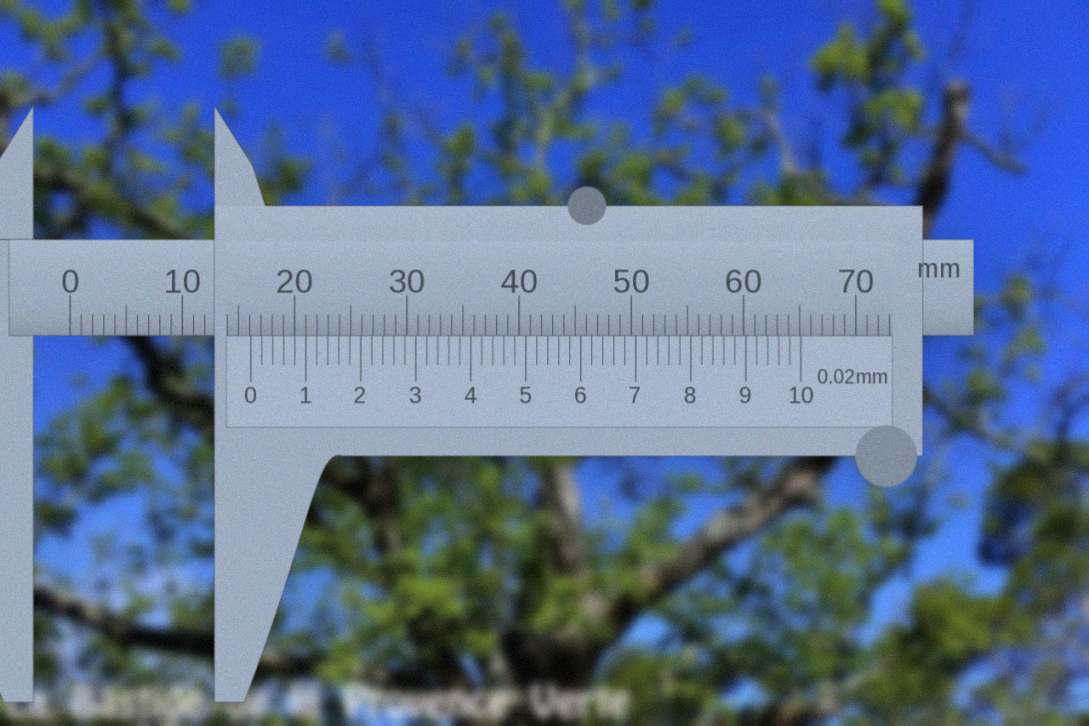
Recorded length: mm 16.1
